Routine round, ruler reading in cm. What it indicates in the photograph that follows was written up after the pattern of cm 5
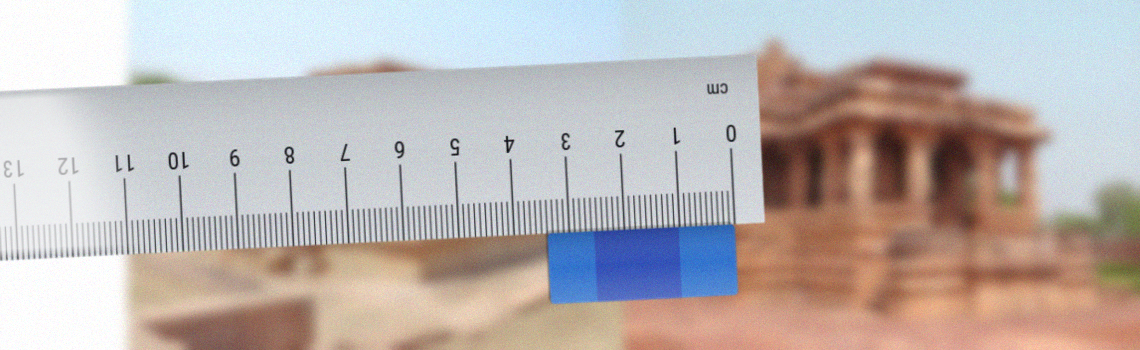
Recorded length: cm 3.4
